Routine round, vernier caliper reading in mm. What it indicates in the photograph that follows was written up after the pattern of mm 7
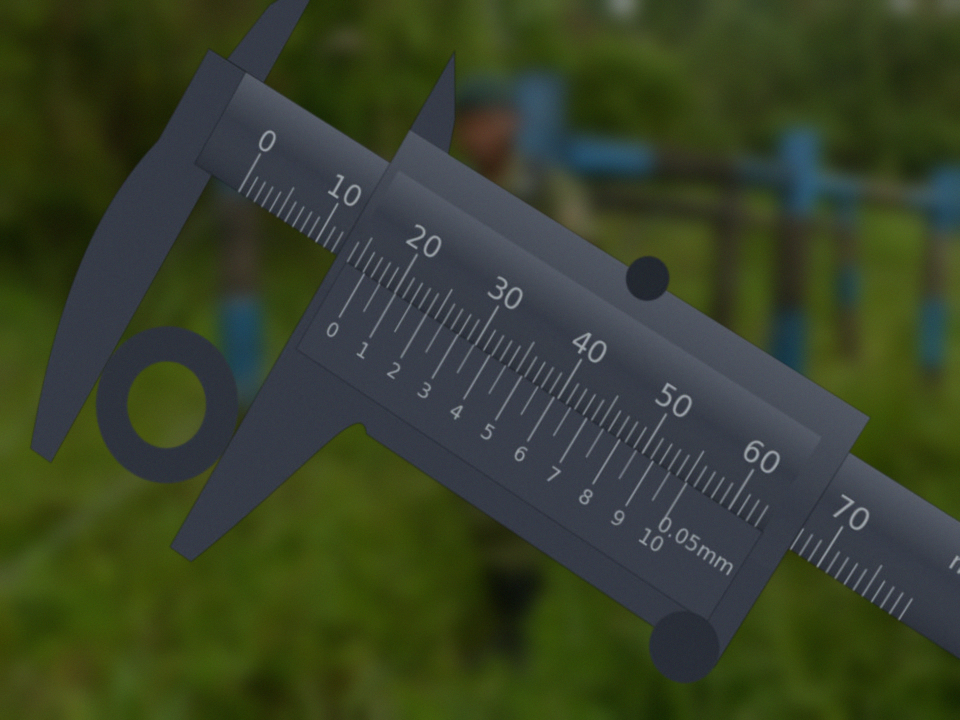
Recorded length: mm 16.2
